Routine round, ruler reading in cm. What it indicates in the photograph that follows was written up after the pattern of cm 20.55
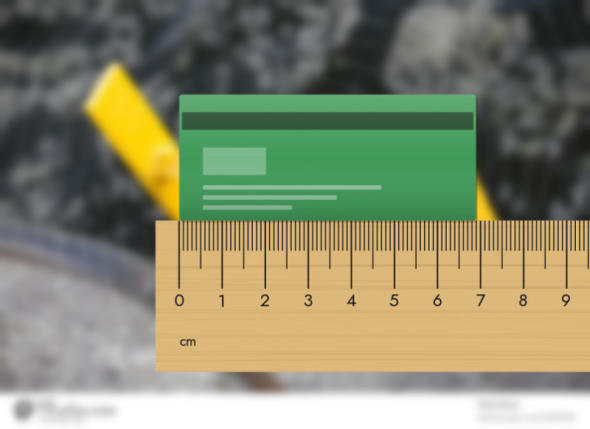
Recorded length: cm 6.9
